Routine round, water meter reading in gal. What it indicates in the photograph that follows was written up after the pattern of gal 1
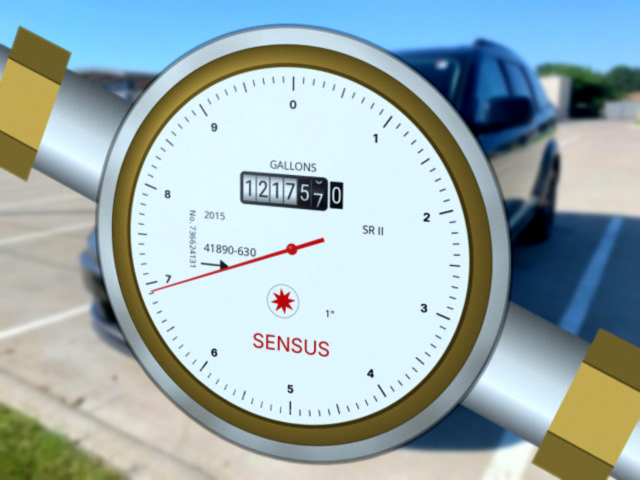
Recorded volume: gal 1217566.9
